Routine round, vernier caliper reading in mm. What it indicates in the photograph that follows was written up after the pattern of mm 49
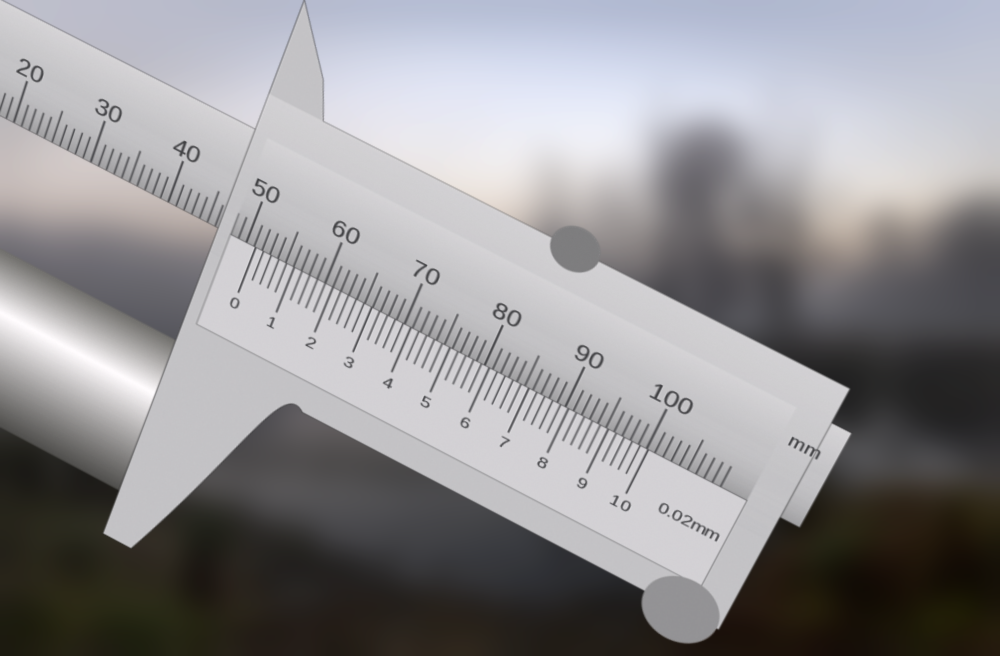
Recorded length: mm 51.2
